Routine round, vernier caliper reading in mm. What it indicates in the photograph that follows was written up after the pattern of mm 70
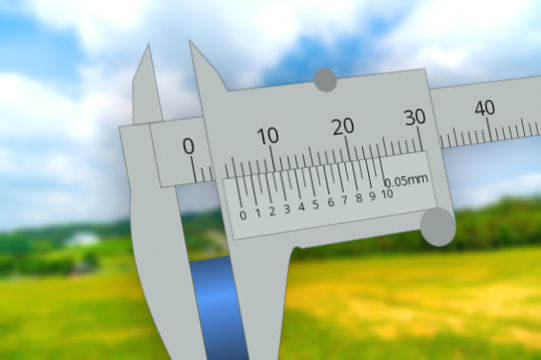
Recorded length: mm 5.0
